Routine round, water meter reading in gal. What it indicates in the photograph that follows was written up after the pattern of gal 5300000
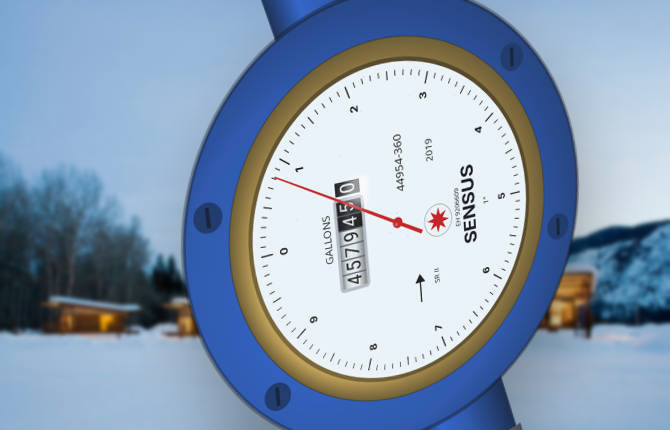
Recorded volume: gal 4579450.8
